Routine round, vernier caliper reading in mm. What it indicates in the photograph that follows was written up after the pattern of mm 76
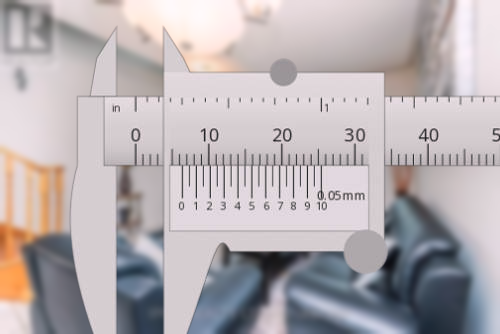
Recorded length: mm 6.4
